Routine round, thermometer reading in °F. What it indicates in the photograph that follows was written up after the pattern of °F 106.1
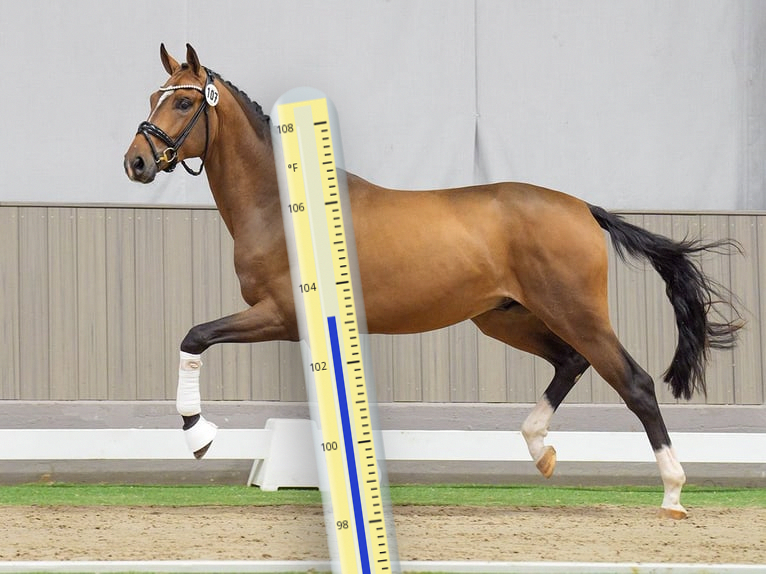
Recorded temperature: °F 103.2
